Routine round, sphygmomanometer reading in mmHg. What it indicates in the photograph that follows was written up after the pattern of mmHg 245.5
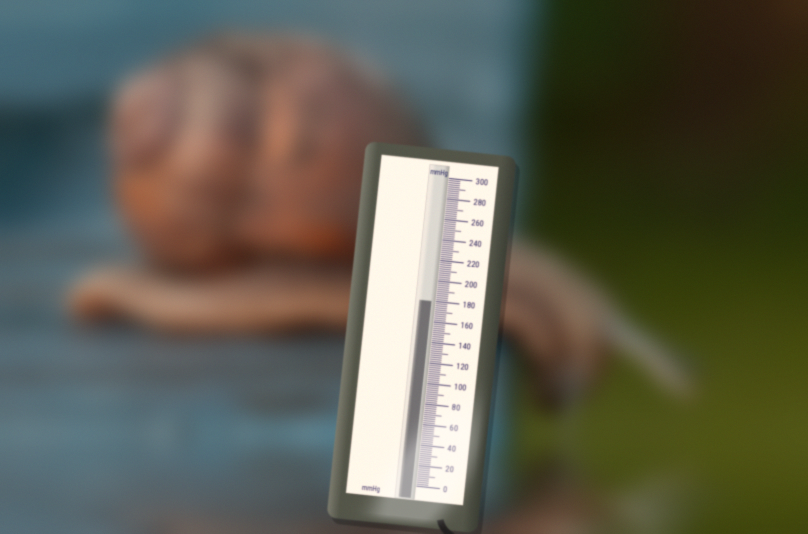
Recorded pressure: mmHg 180
